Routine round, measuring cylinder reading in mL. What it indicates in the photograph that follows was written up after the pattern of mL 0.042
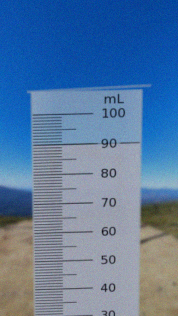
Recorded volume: mL 90
